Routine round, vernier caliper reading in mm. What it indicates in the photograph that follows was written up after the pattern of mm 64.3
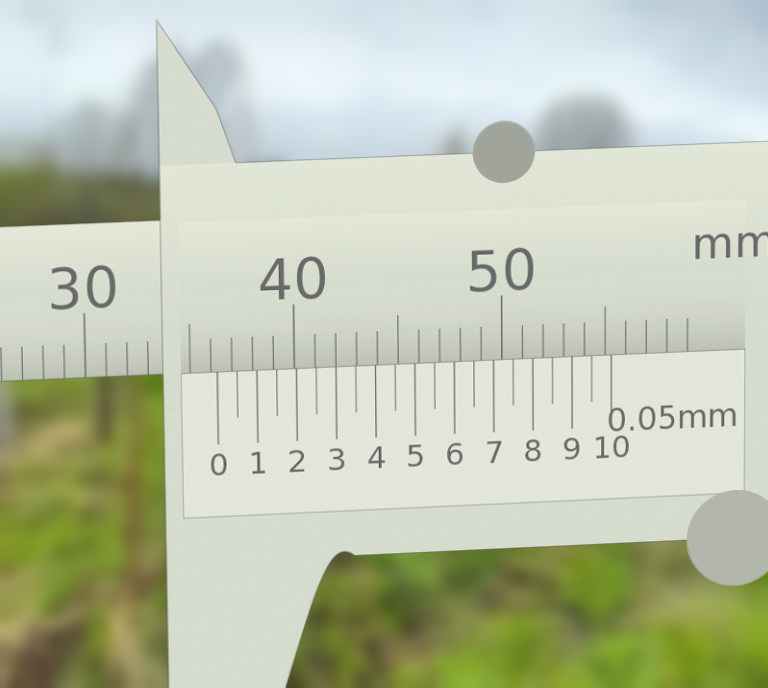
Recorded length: mm 36.3
